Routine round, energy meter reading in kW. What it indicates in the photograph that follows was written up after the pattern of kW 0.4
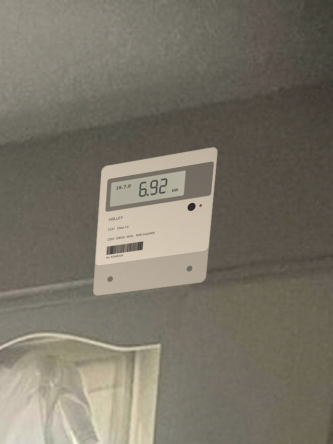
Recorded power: kW 6.92
